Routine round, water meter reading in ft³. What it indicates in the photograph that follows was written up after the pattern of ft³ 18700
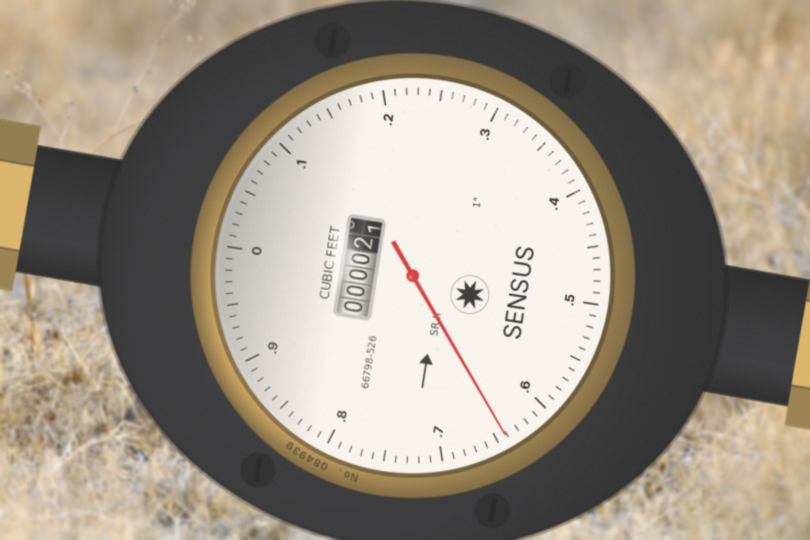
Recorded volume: ft³ 20.64
